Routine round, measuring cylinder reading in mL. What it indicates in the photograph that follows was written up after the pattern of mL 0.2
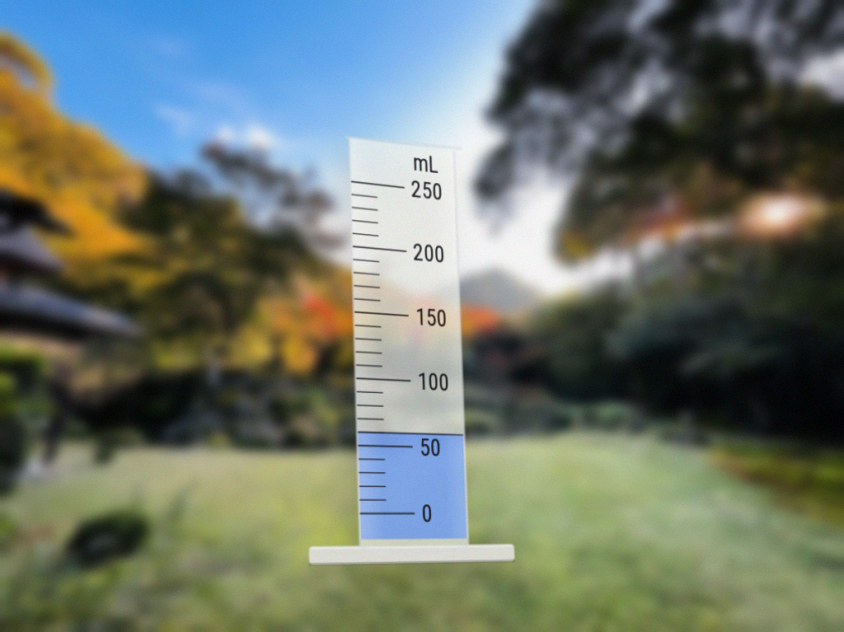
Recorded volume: mL 60
